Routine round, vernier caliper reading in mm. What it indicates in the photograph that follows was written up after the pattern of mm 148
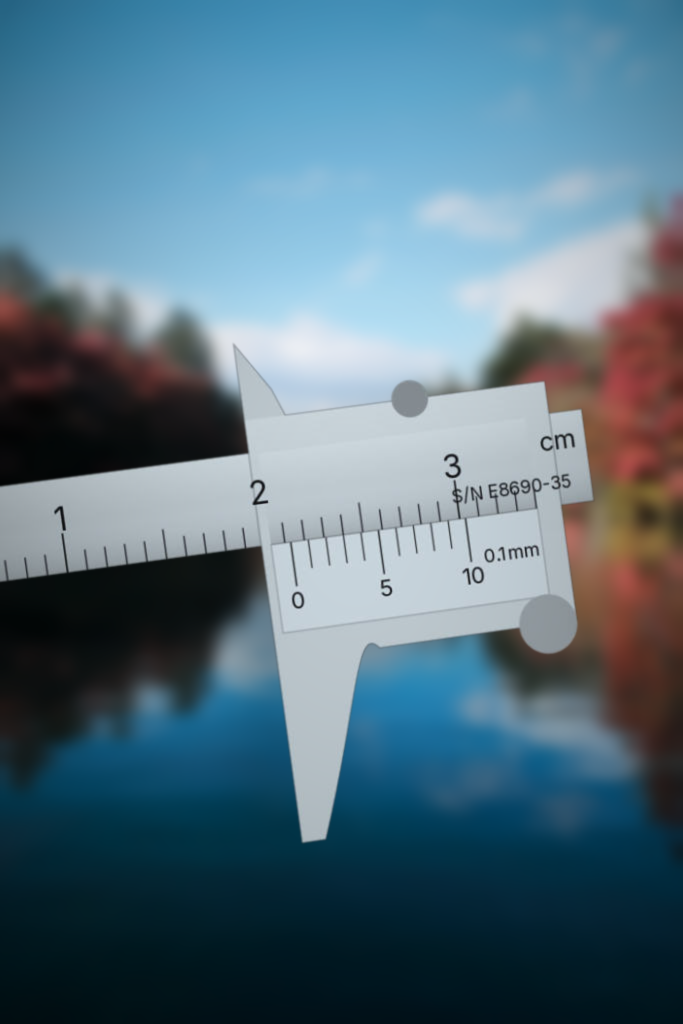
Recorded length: mm 21.3
